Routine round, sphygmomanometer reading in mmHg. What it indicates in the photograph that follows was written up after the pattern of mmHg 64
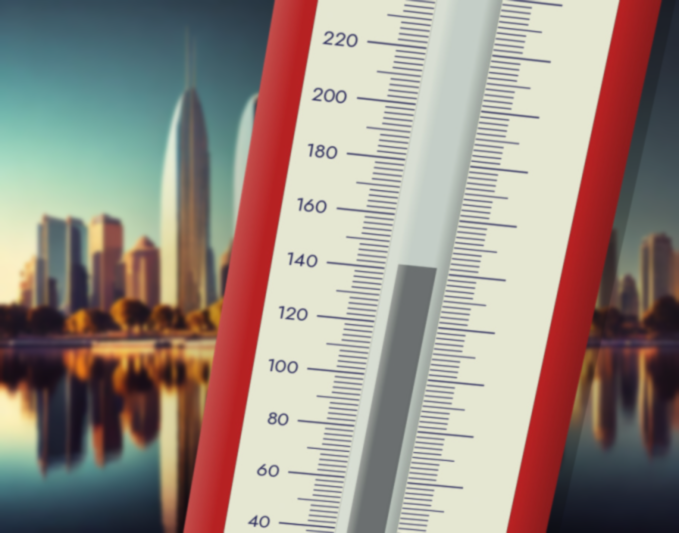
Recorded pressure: mmHg 142
